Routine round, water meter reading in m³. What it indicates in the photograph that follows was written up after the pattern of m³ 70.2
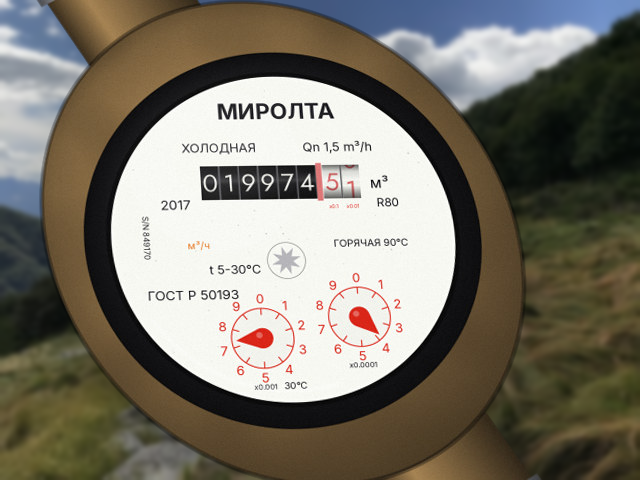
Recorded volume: m³ 19974.5073
